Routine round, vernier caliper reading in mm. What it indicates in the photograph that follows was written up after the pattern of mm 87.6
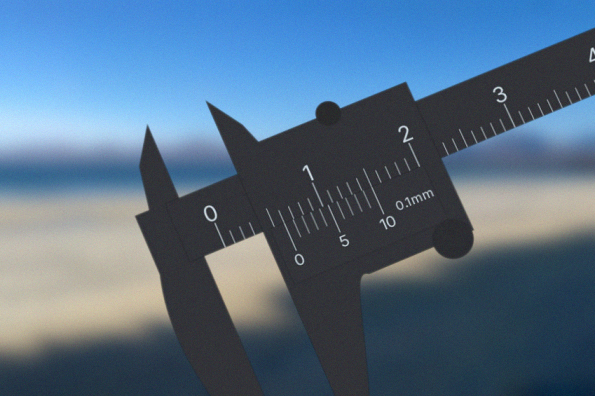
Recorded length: mm 6.0
